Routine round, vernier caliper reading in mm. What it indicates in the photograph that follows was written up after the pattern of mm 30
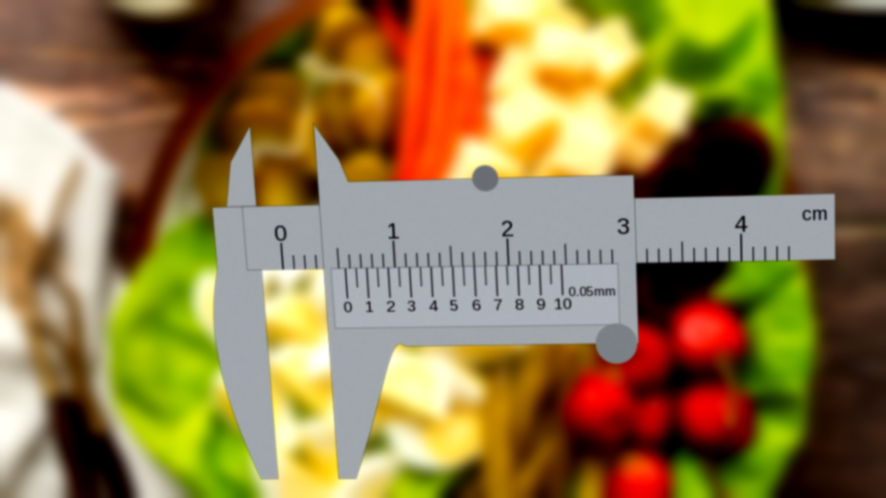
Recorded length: mm 5.6
